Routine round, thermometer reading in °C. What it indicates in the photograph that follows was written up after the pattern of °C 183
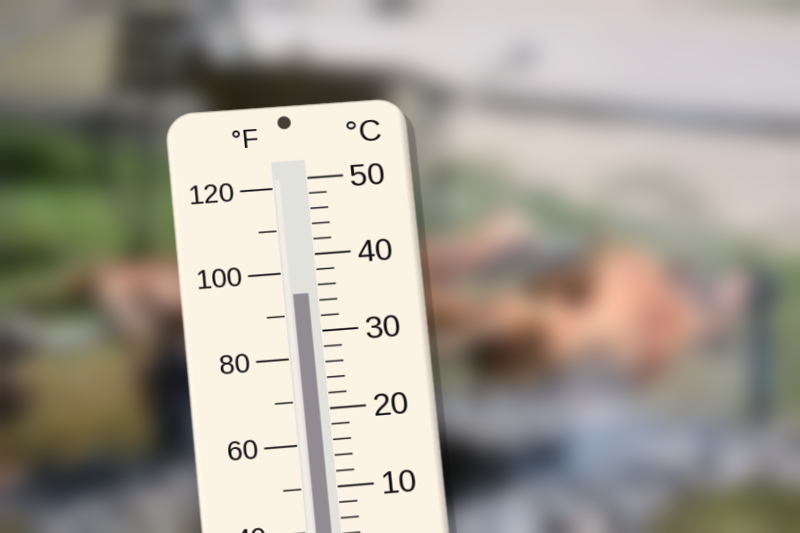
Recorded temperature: °C 35
